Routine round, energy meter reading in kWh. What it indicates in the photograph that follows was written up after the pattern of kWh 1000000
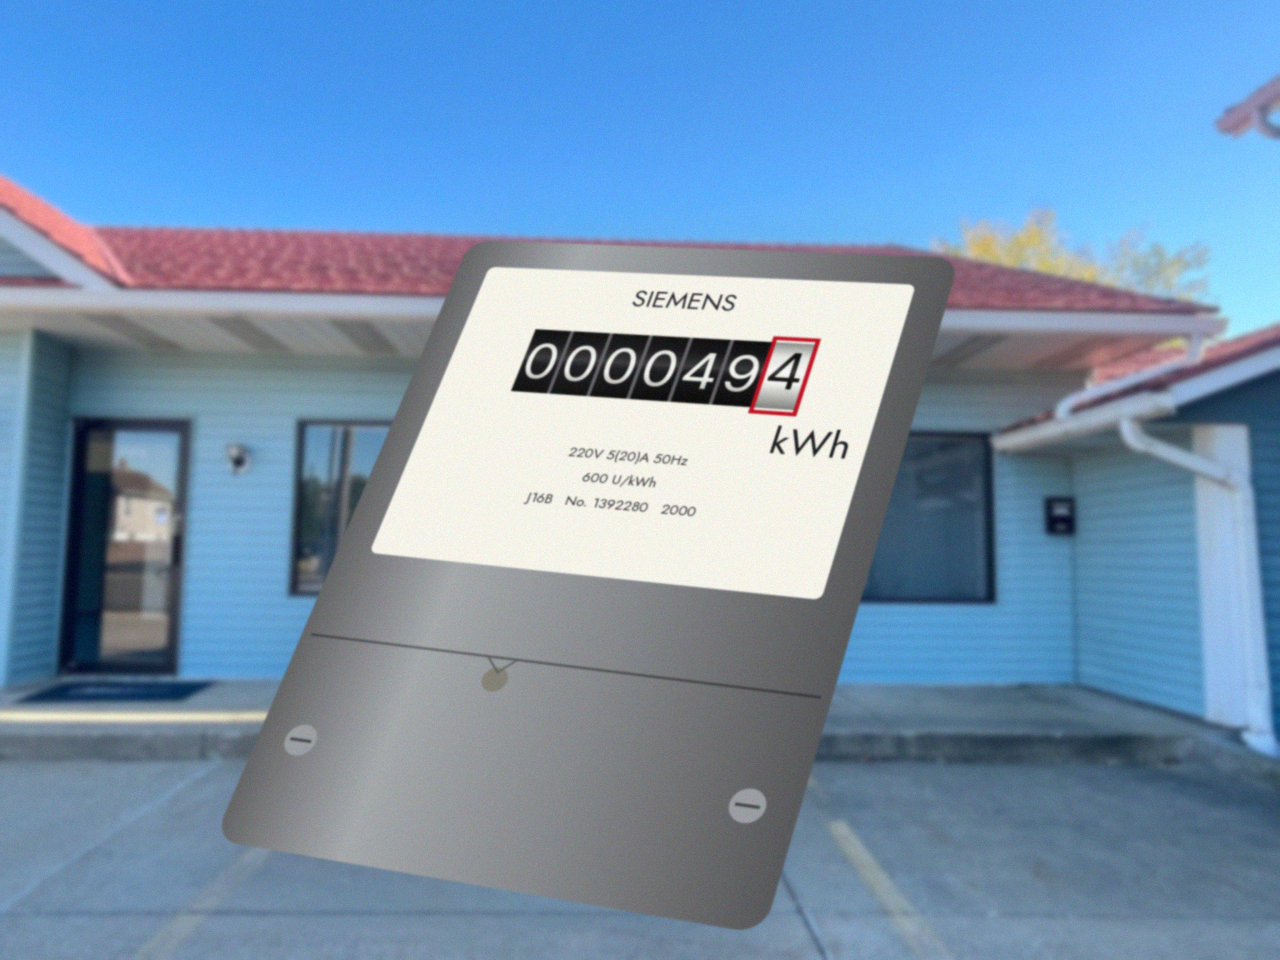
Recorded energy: kWh 49.4
